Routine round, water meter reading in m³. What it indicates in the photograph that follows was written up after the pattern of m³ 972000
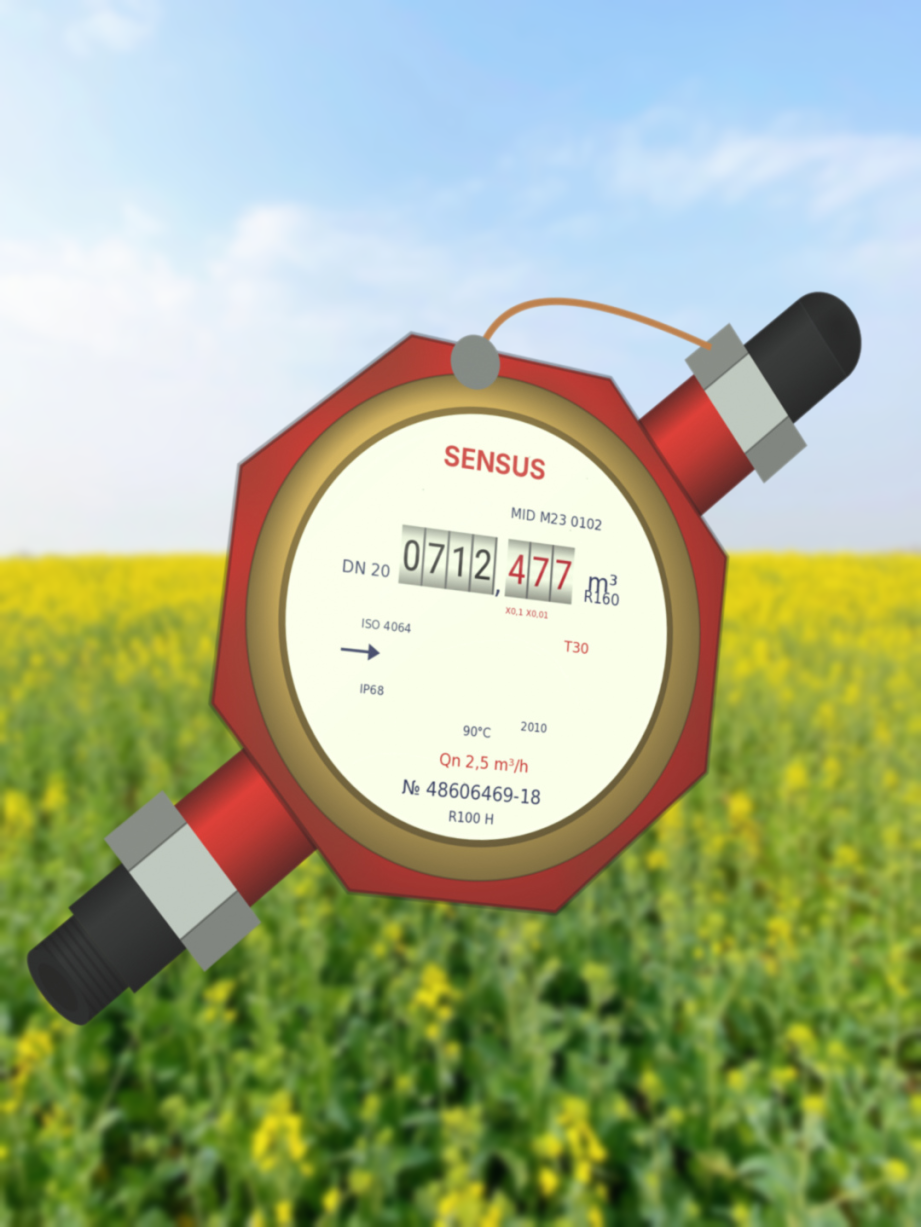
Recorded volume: m³ 712.477
